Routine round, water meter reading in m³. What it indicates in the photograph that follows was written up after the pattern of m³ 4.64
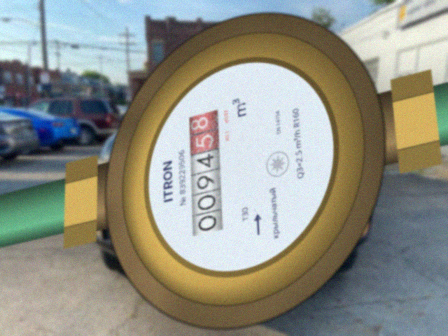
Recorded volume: m³ 94.58
